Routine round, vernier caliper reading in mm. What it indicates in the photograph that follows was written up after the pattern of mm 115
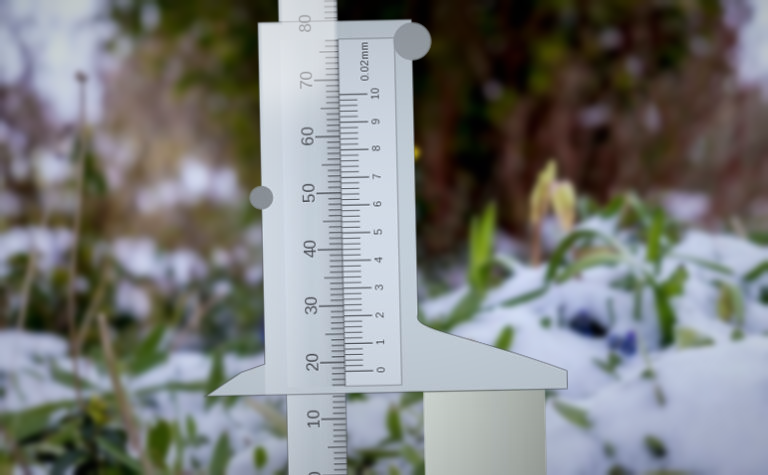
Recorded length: mm 18.4
